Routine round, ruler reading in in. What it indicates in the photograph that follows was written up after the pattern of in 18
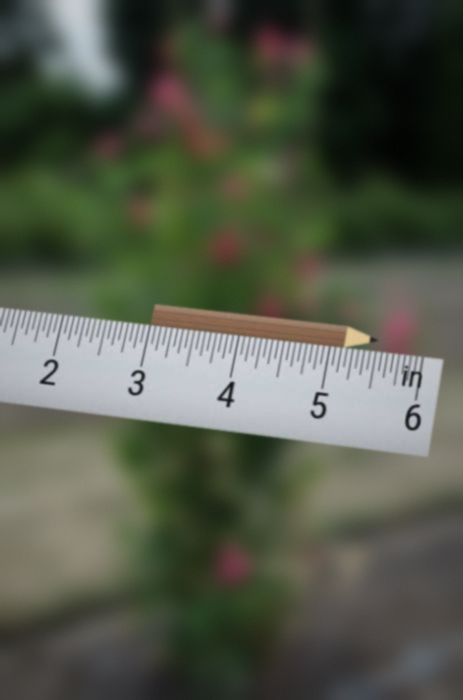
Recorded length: in 2.5
